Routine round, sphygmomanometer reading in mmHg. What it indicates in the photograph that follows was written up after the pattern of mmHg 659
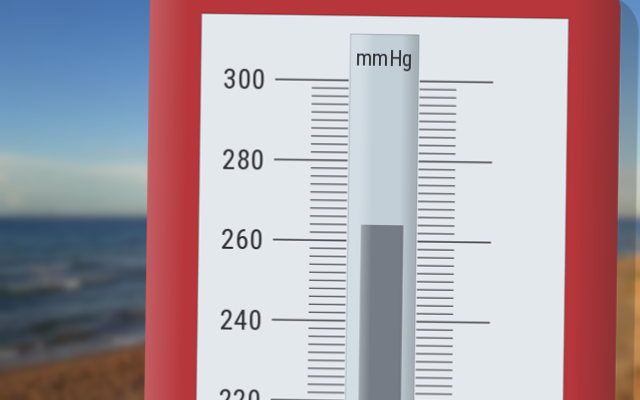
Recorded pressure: mmHg 264
